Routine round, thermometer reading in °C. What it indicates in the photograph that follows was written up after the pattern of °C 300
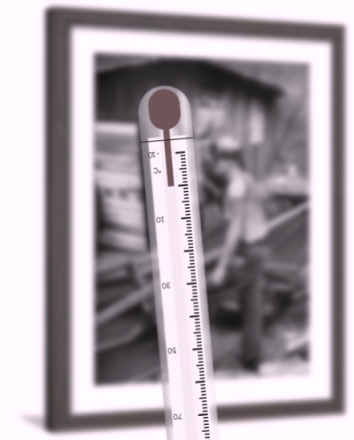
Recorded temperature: °C 0
